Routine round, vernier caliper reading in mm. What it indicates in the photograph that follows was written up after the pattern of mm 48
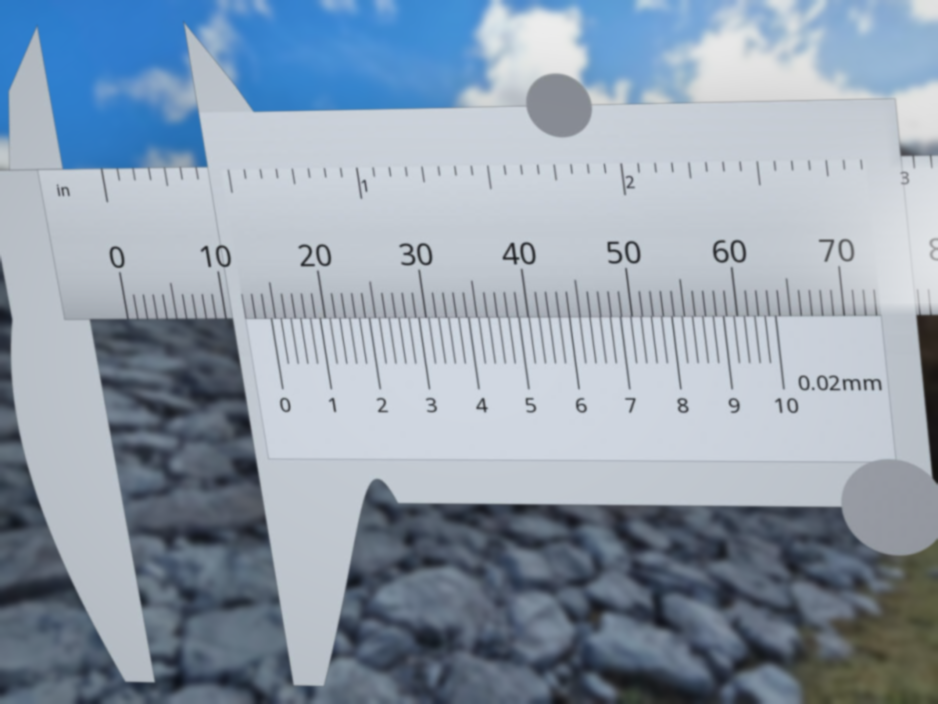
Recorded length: mm 14.6
